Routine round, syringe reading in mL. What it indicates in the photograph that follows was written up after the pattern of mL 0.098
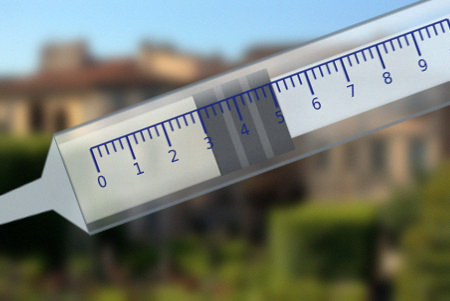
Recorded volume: mL 3
